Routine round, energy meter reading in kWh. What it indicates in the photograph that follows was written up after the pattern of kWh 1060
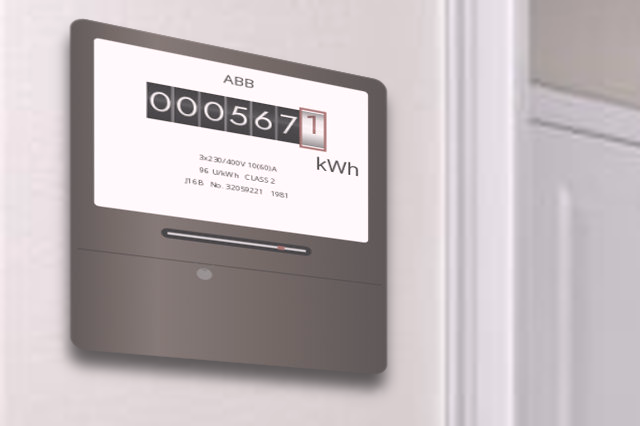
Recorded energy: kWh 567.1
